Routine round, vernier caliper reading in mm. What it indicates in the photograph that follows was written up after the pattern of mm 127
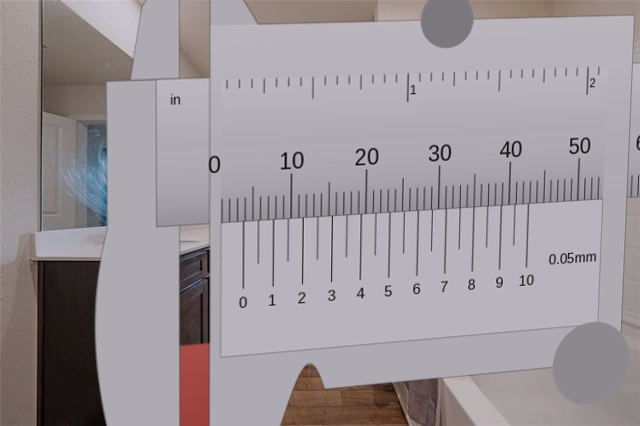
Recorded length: mm 3.8
